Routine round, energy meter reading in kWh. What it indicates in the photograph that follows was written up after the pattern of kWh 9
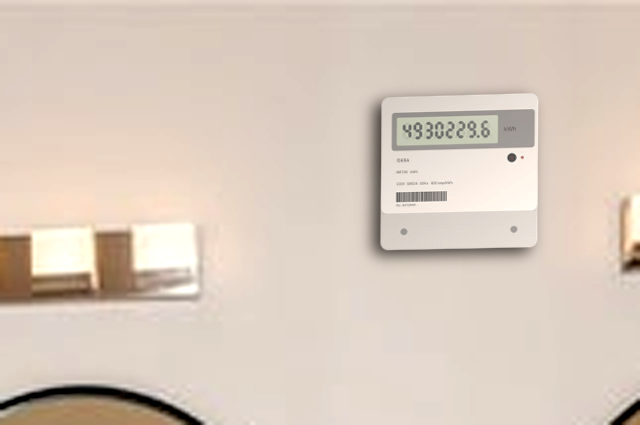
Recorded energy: kWh 4930229.6
